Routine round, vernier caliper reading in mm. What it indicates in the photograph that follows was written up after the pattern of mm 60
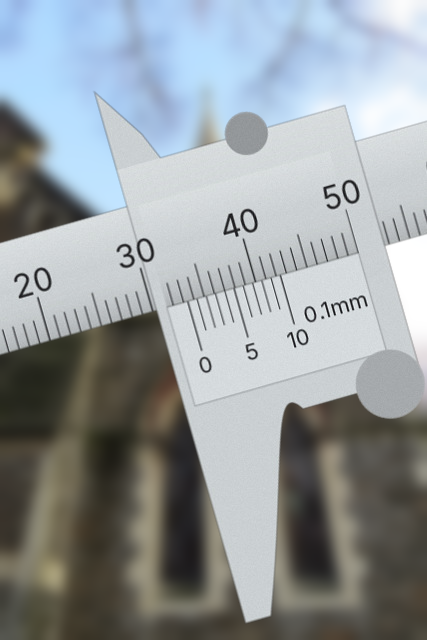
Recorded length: mm 33.4
